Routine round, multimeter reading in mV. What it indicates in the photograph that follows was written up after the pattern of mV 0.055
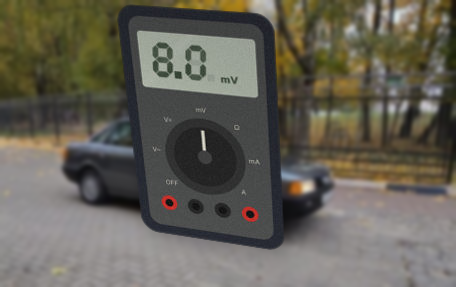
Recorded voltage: mV 8.0
